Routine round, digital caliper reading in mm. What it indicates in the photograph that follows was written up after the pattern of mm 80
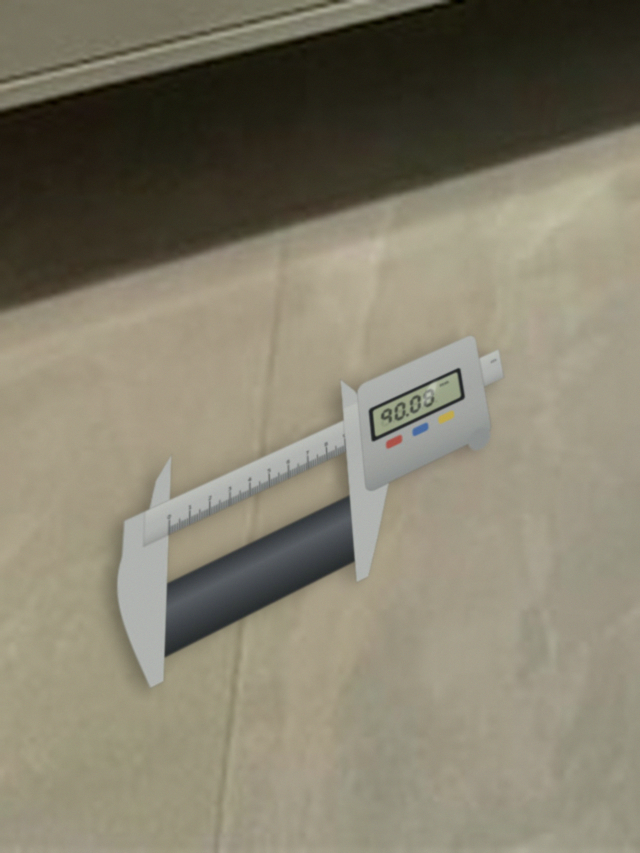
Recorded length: mm 90.08
